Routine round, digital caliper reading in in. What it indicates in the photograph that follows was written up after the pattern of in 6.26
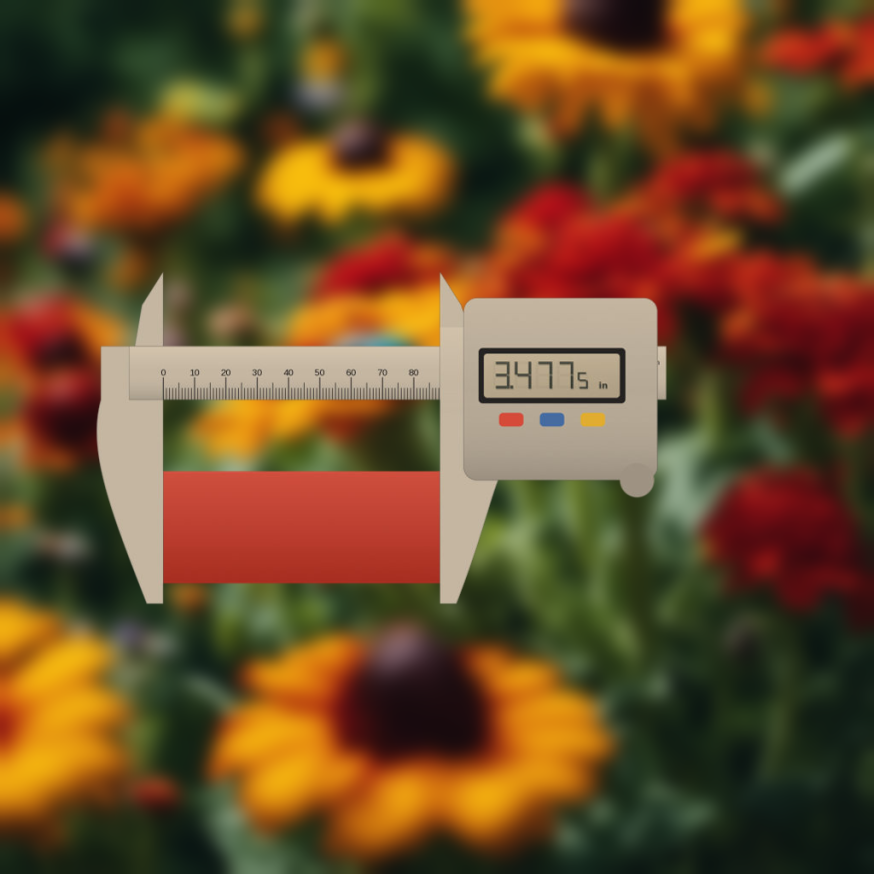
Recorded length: in 3.4775
